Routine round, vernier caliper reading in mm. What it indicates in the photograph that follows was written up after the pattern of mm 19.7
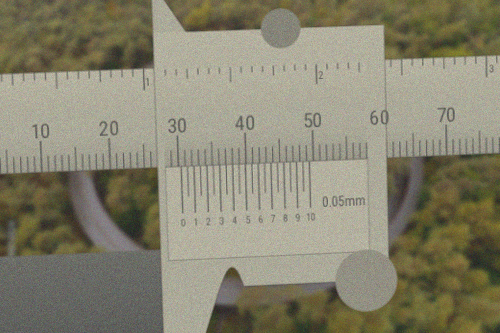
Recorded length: mm 30.4
